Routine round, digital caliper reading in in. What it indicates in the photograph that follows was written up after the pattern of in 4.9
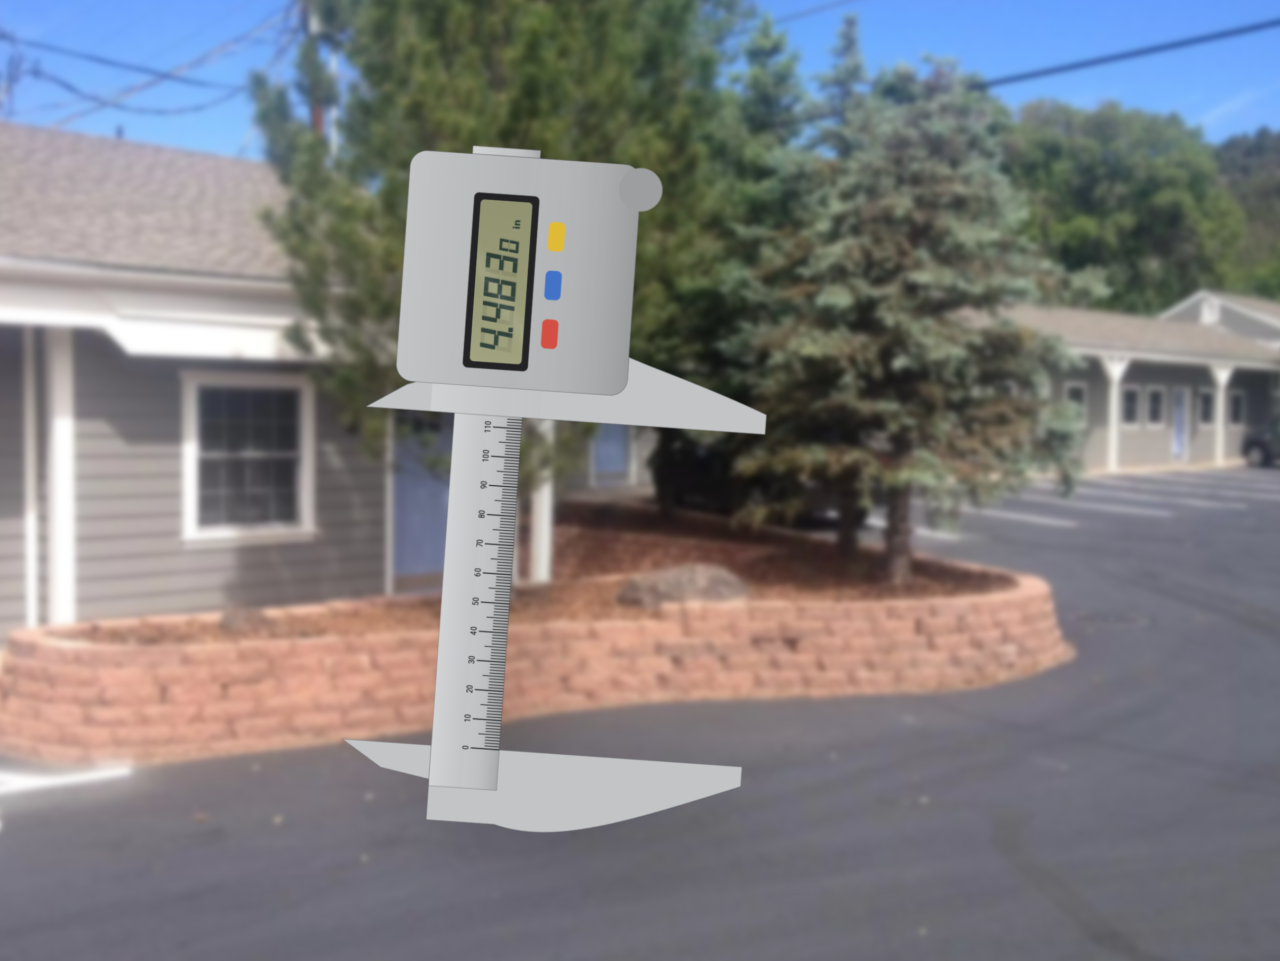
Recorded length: in 4.4830
